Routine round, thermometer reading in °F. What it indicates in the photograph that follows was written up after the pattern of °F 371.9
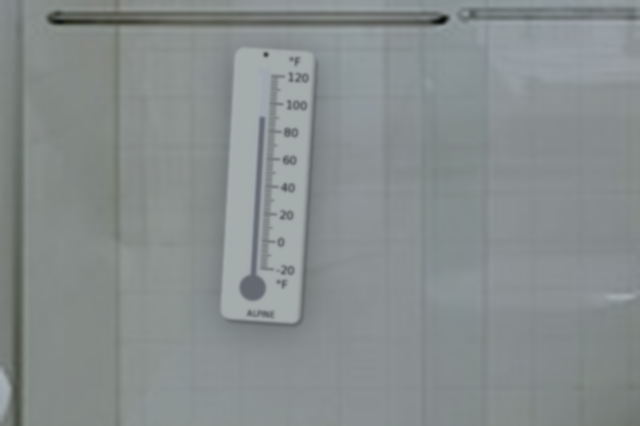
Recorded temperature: °F 90
